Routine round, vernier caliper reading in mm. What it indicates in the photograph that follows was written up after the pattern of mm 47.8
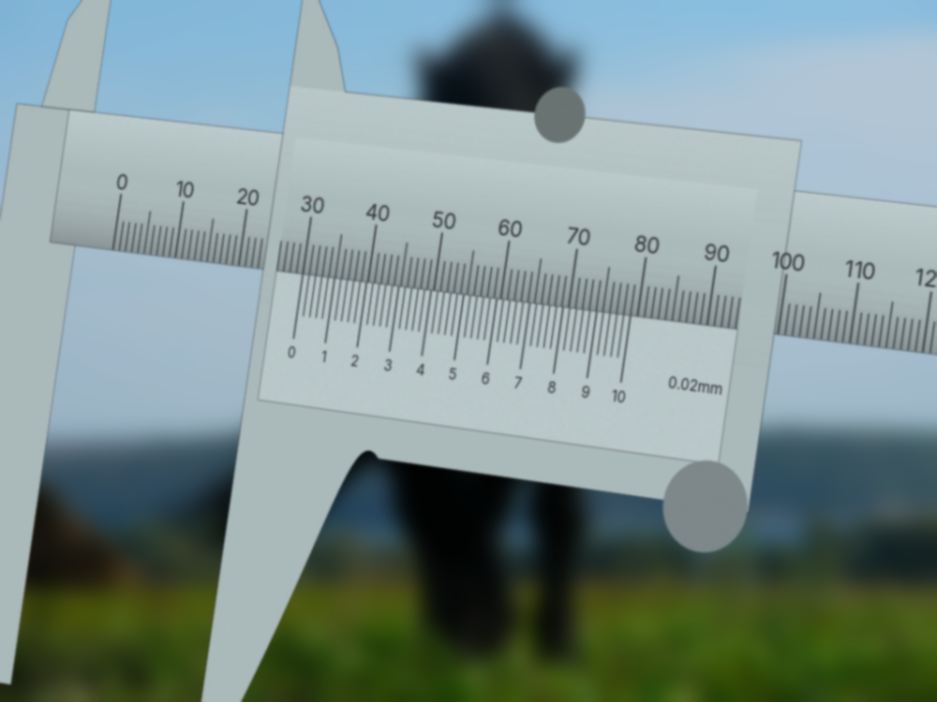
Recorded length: mm 30.0
